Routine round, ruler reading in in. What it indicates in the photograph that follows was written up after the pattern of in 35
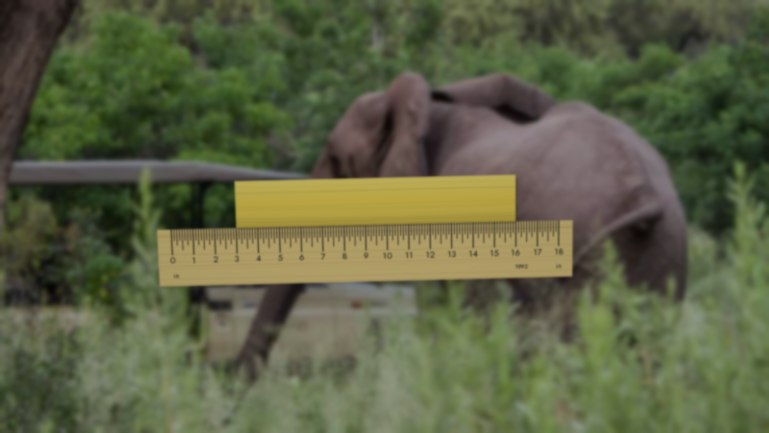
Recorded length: in 13
